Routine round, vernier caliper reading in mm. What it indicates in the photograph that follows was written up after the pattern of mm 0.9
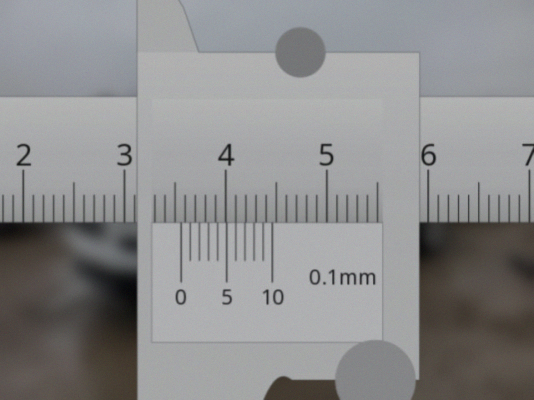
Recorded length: mm 35.6
